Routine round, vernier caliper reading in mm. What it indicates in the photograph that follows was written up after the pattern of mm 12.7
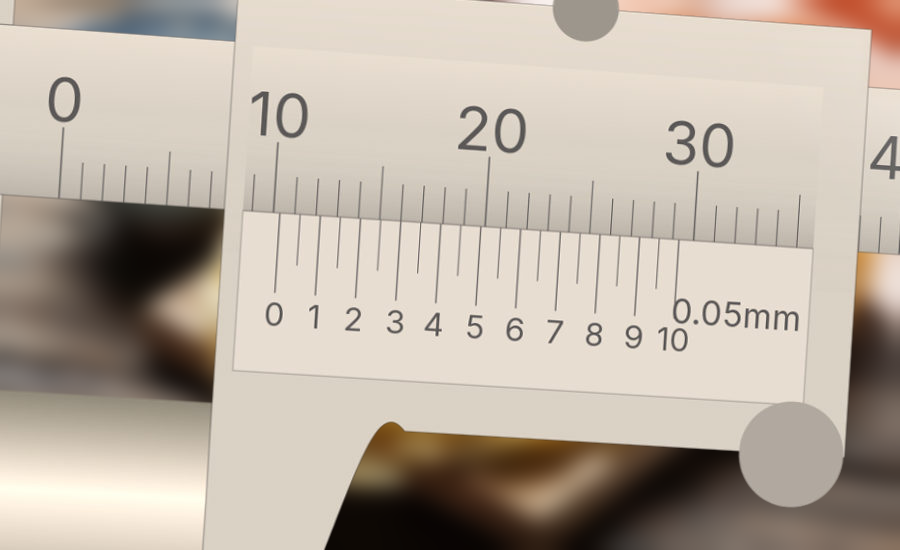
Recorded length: mm 10.3
